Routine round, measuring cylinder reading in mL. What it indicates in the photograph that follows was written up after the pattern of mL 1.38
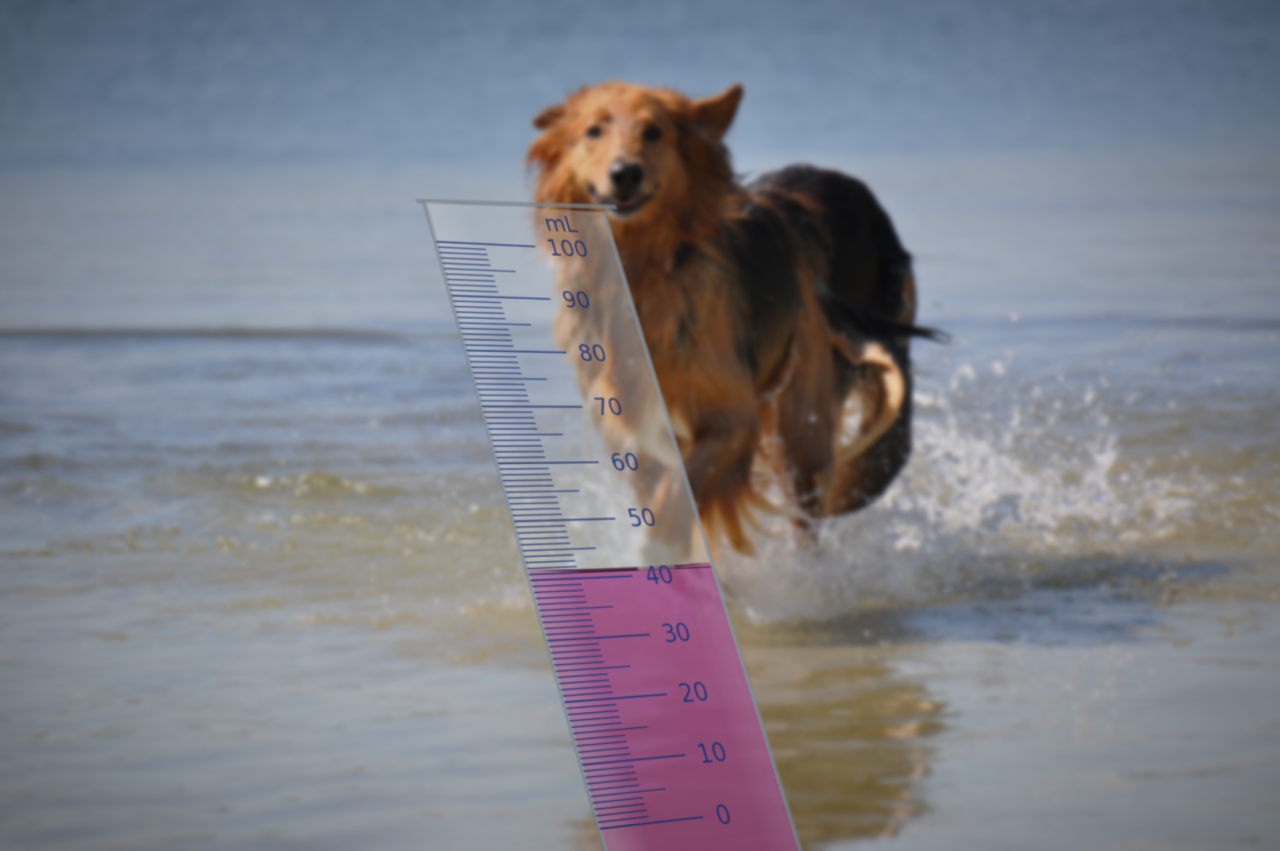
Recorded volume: mL 41
